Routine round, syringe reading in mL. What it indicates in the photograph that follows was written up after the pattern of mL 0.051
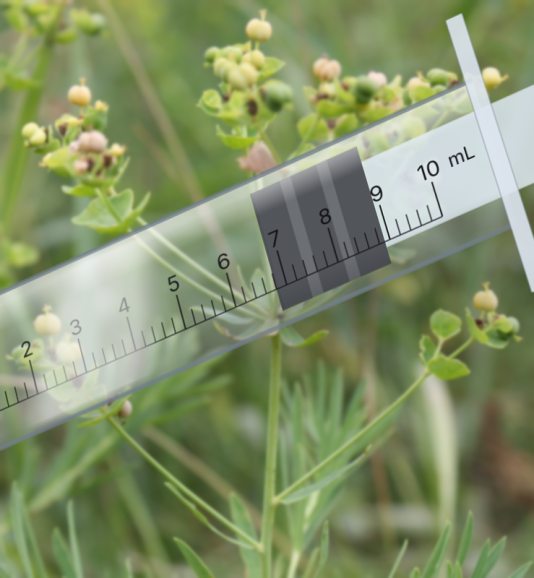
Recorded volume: mL 6.8
